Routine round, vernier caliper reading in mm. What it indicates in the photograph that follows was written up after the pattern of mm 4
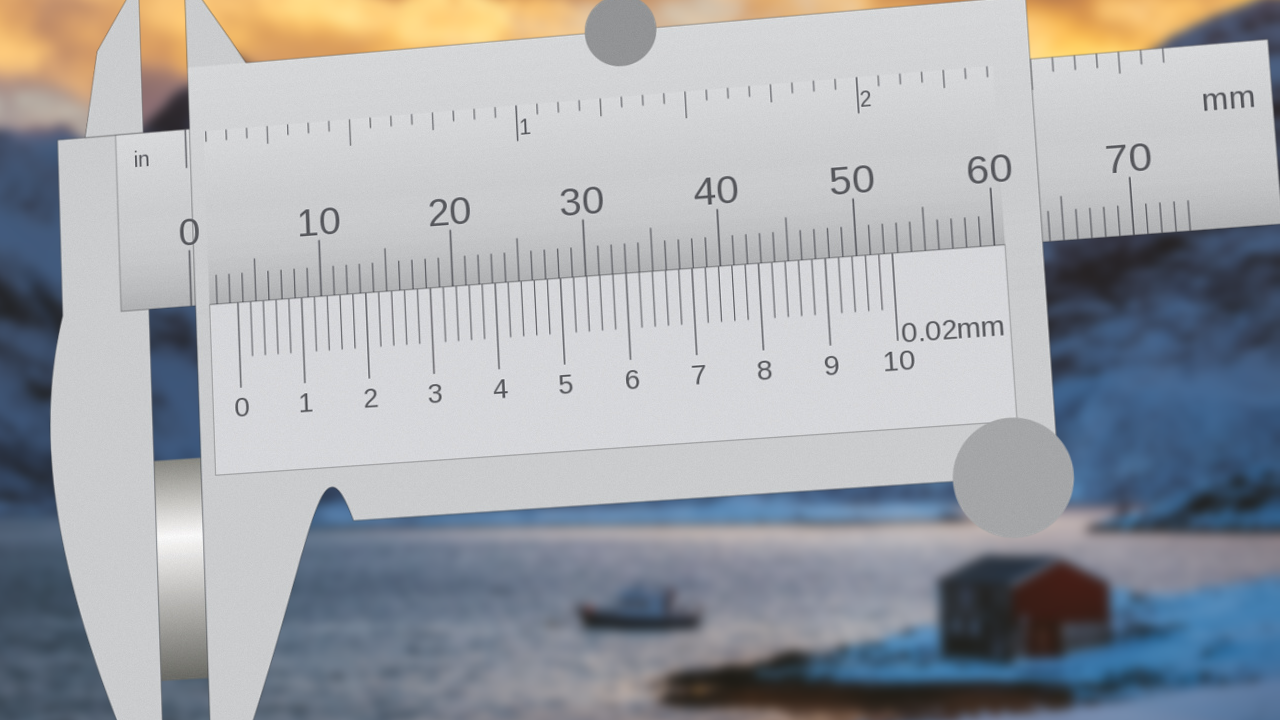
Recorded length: mm 3.6
